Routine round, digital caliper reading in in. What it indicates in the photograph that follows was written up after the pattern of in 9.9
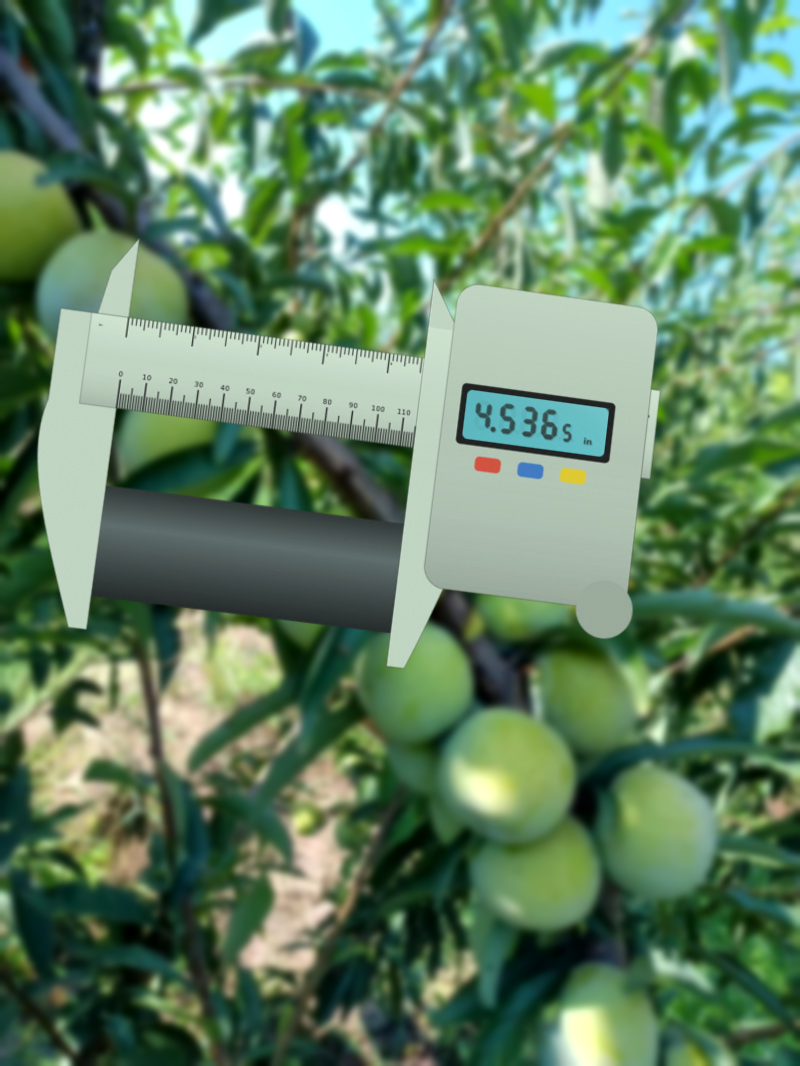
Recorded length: in 4.5365
